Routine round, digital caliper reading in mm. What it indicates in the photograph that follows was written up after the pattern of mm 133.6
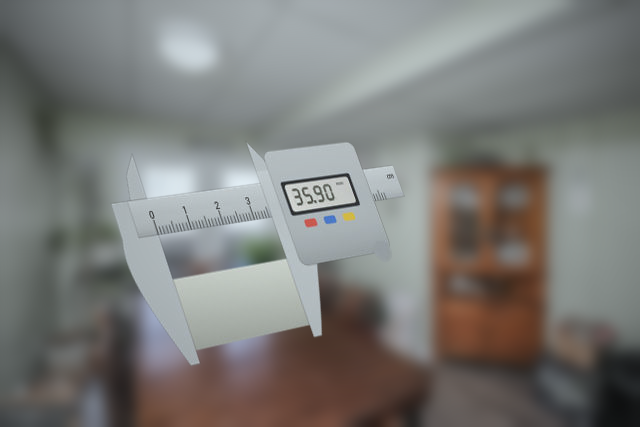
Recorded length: mm 35.90
